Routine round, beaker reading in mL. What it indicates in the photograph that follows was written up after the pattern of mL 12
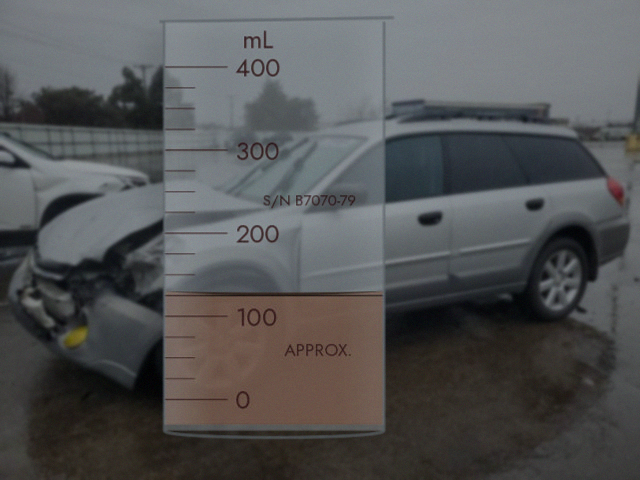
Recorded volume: mL 125
